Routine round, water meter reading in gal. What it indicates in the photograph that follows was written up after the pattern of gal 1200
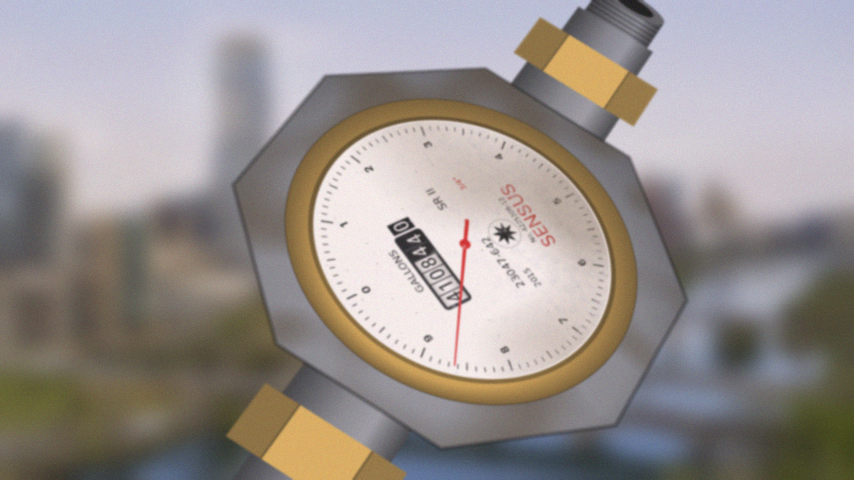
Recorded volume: gal 4108438.6
